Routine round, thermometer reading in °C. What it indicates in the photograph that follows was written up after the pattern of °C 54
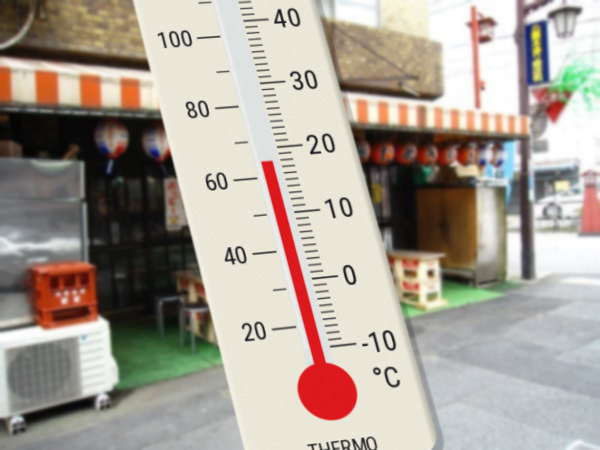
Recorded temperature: °C 18
